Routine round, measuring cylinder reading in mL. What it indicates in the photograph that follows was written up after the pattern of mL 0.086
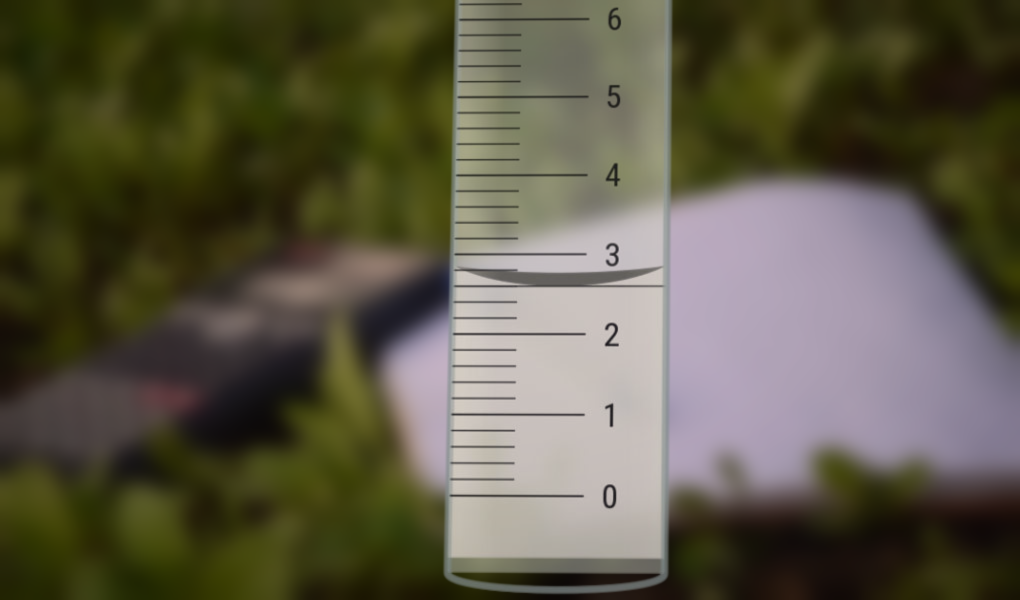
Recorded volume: mL 2.6
